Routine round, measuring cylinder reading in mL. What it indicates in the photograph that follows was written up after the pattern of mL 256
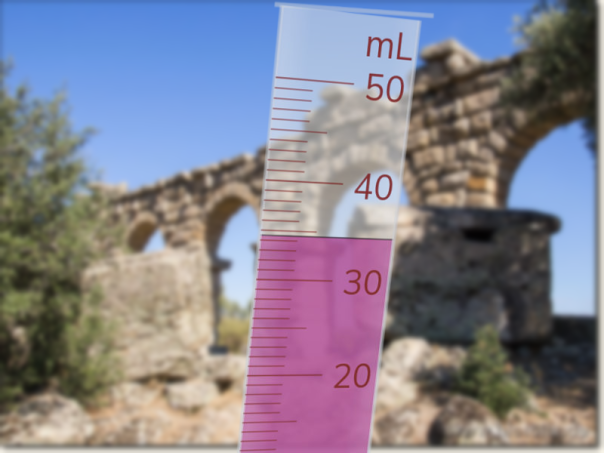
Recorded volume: mL 34.5
